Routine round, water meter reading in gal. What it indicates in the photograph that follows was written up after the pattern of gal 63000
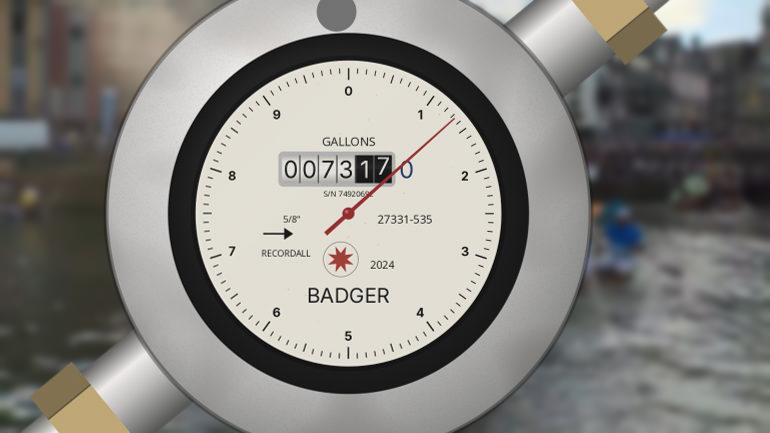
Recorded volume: gal 73171.3
